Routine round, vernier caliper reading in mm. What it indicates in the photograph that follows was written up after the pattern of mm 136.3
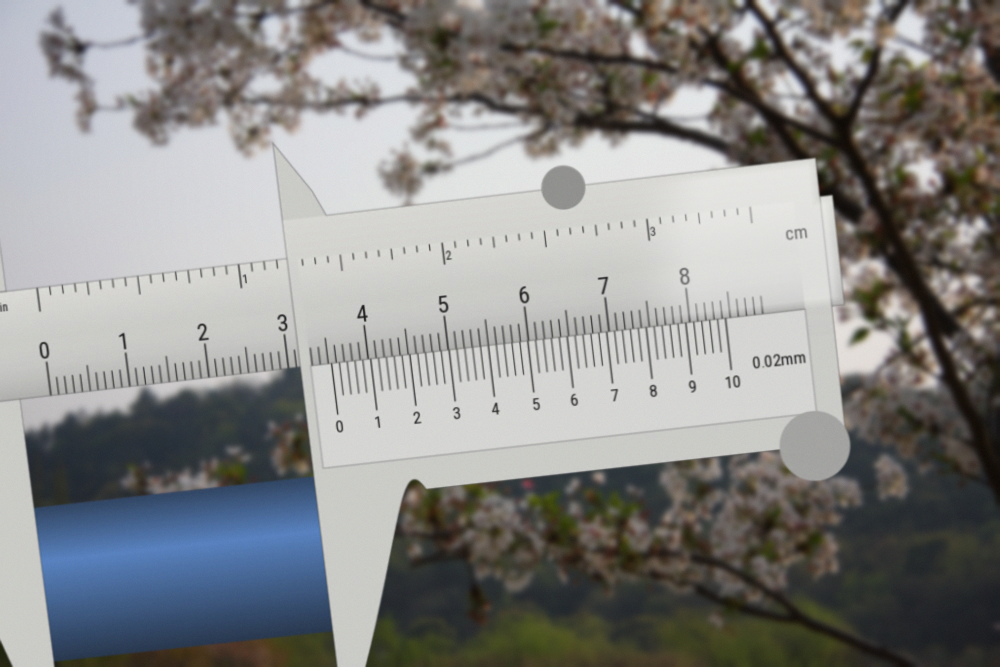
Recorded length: mm 35.4
